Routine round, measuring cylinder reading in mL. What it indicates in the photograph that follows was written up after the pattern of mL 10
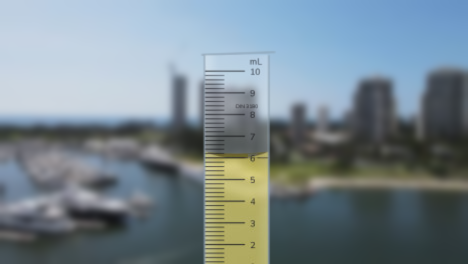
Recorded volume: mL 6
